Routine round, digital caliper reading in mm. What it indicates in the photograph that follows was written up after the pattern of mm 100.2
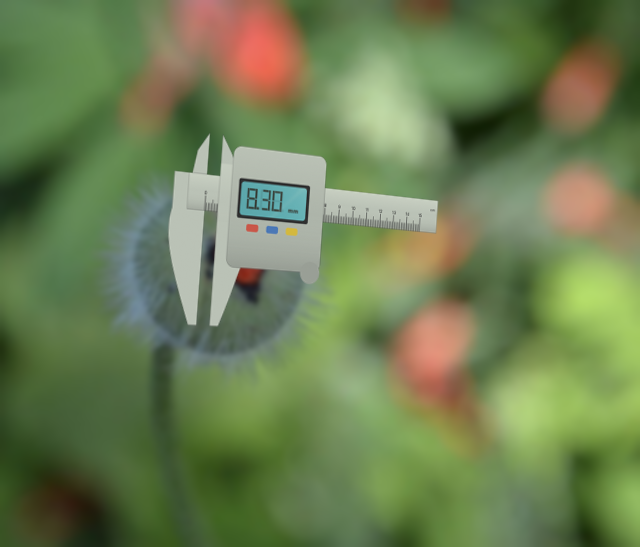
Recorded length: mm 8.30
